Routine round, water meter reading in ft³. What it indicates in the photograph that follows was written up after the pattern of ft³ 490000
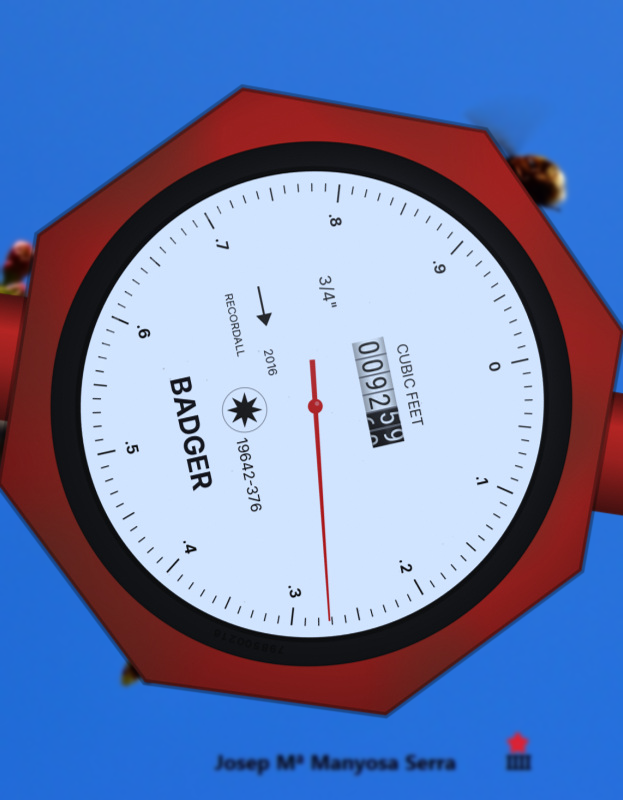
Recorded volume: ft³ 9259.27
